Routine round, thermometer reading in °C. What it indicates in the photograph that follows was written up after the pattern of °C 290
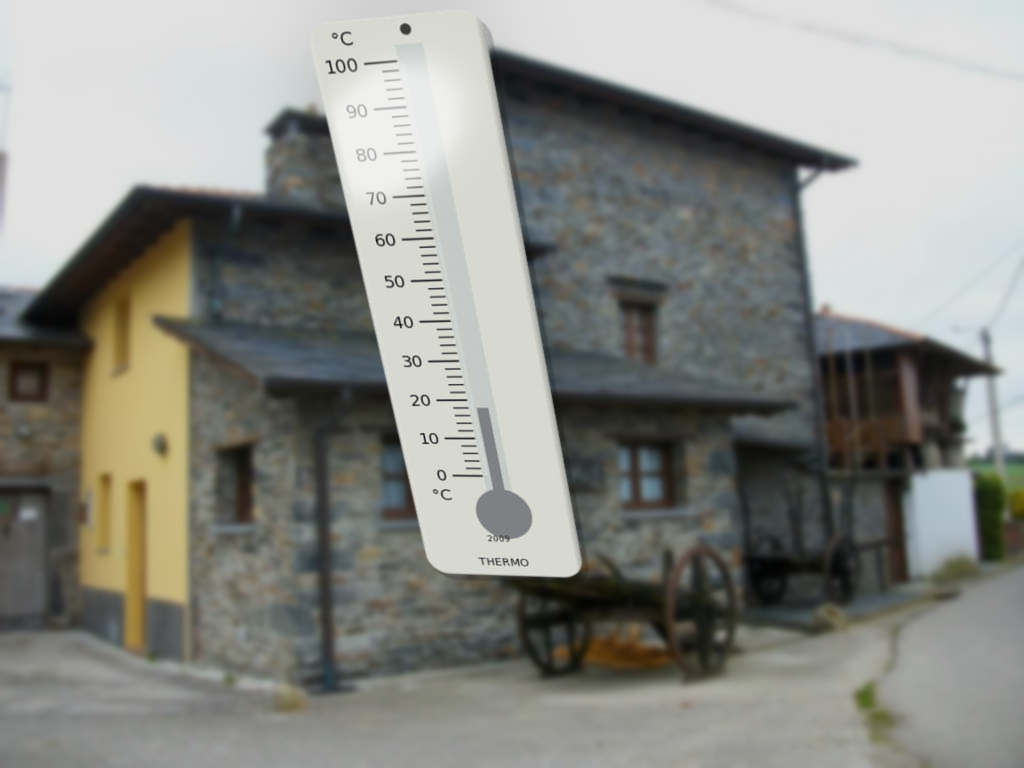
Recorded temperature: °C 18
